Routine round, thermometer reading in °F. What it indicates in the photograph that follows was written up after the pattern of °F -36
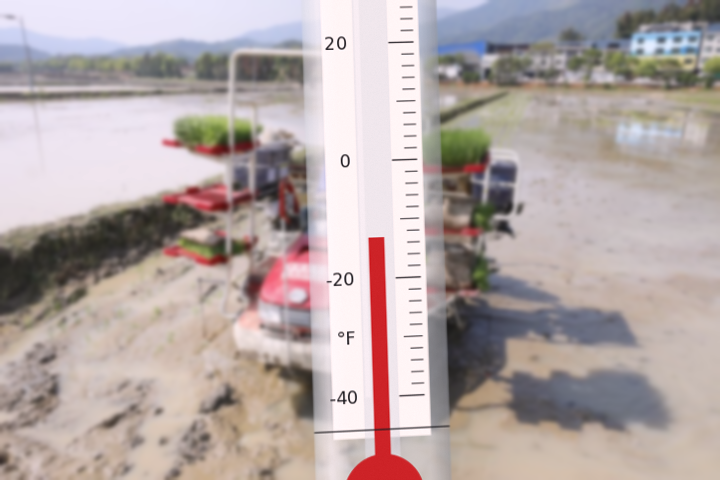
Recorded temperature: °F -13
